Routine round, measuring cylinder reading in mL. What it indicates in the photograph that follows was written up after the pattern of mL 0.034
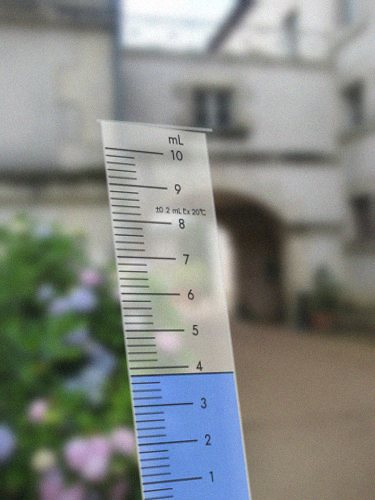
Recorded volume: mL 3.8
